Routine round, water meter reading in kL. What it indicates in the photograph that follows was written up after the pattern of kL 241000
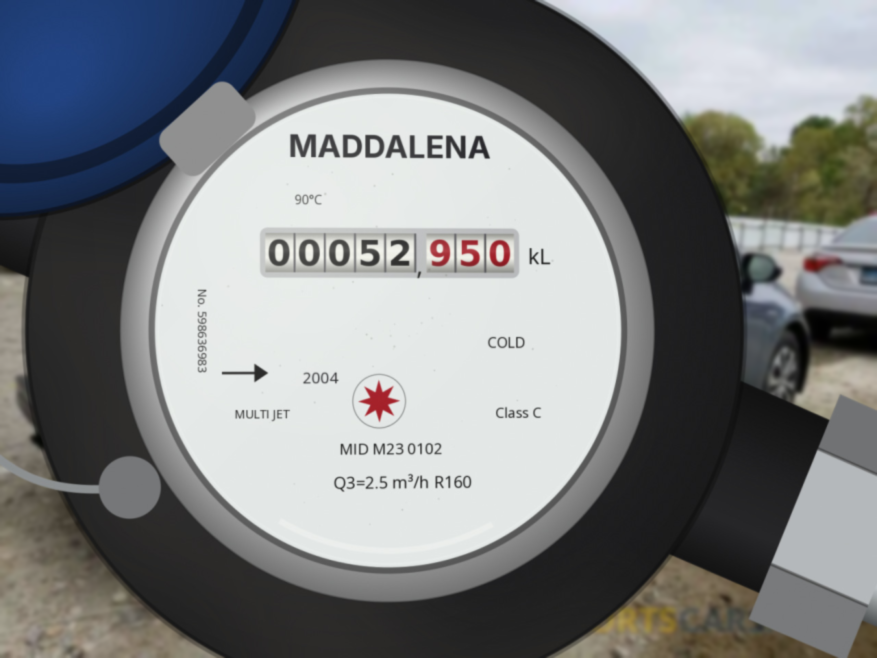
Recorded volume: kL 52.950
